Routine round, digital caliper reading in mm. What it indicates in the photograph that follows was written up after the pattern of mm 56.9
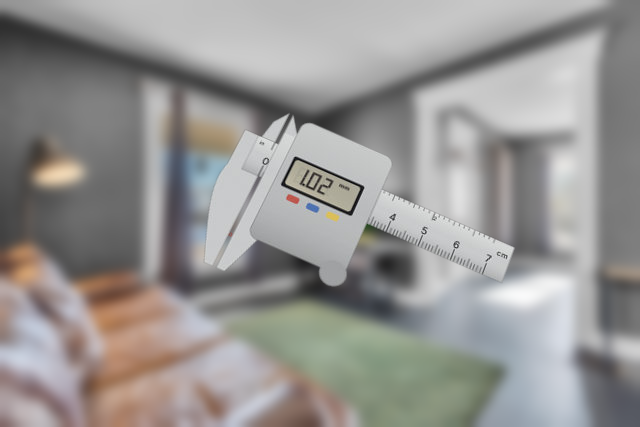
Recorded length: mm 1.02
